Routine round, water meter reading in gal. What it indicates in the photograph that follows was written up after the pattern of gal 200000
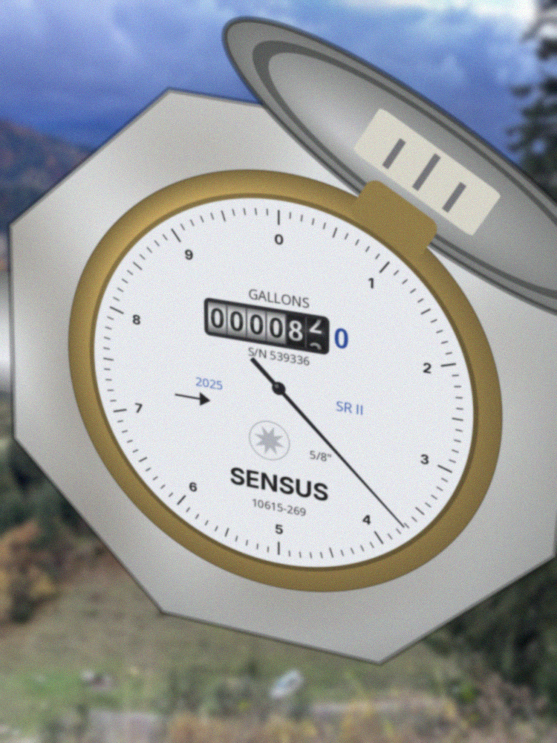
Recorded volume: gal 823.7
